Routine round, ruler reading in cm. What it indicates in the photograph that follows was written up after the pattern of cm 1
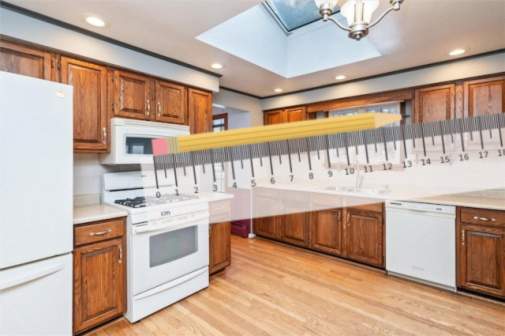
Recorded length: cm 13.5
